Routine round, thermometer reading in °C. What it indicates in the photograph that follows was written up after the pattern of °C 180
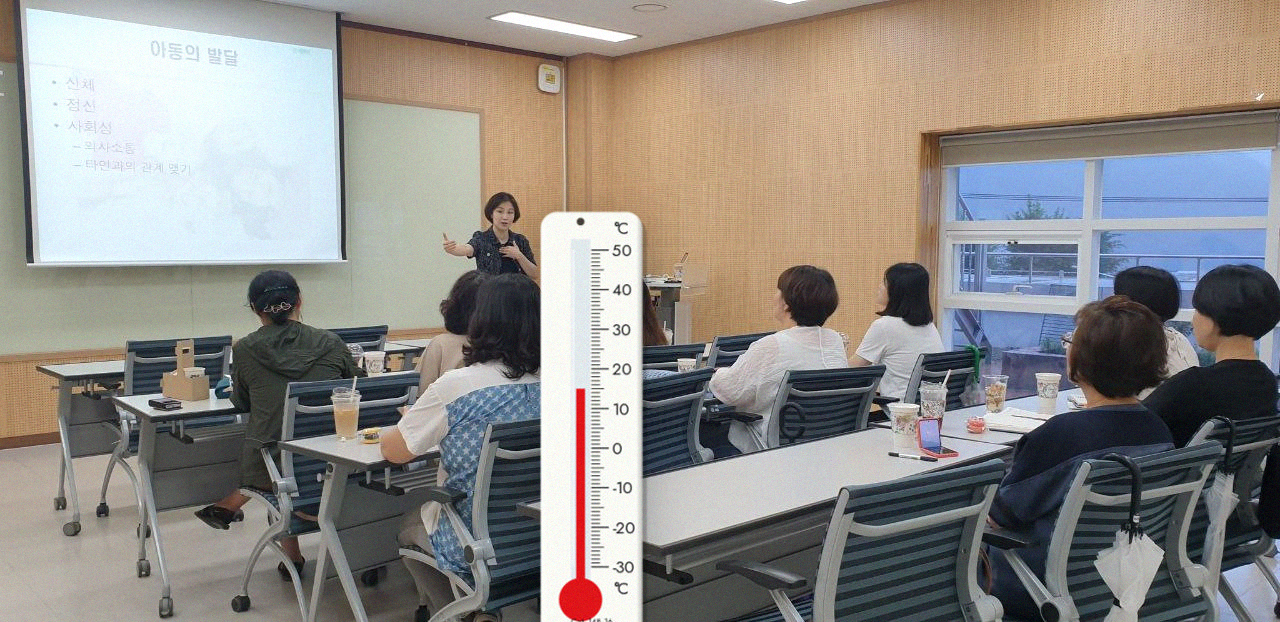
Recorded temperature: °C 15
